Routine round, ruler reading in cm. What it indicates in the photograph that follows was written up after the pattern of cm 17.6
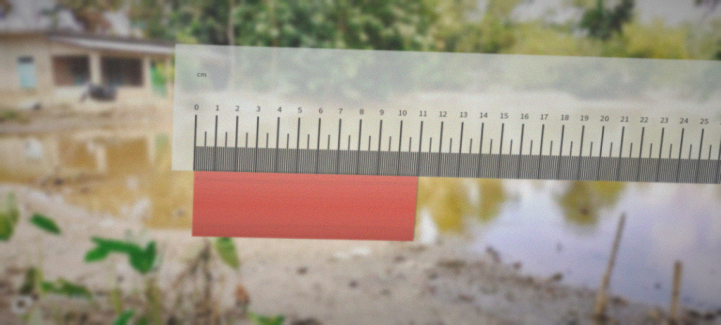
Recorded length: cm 11
